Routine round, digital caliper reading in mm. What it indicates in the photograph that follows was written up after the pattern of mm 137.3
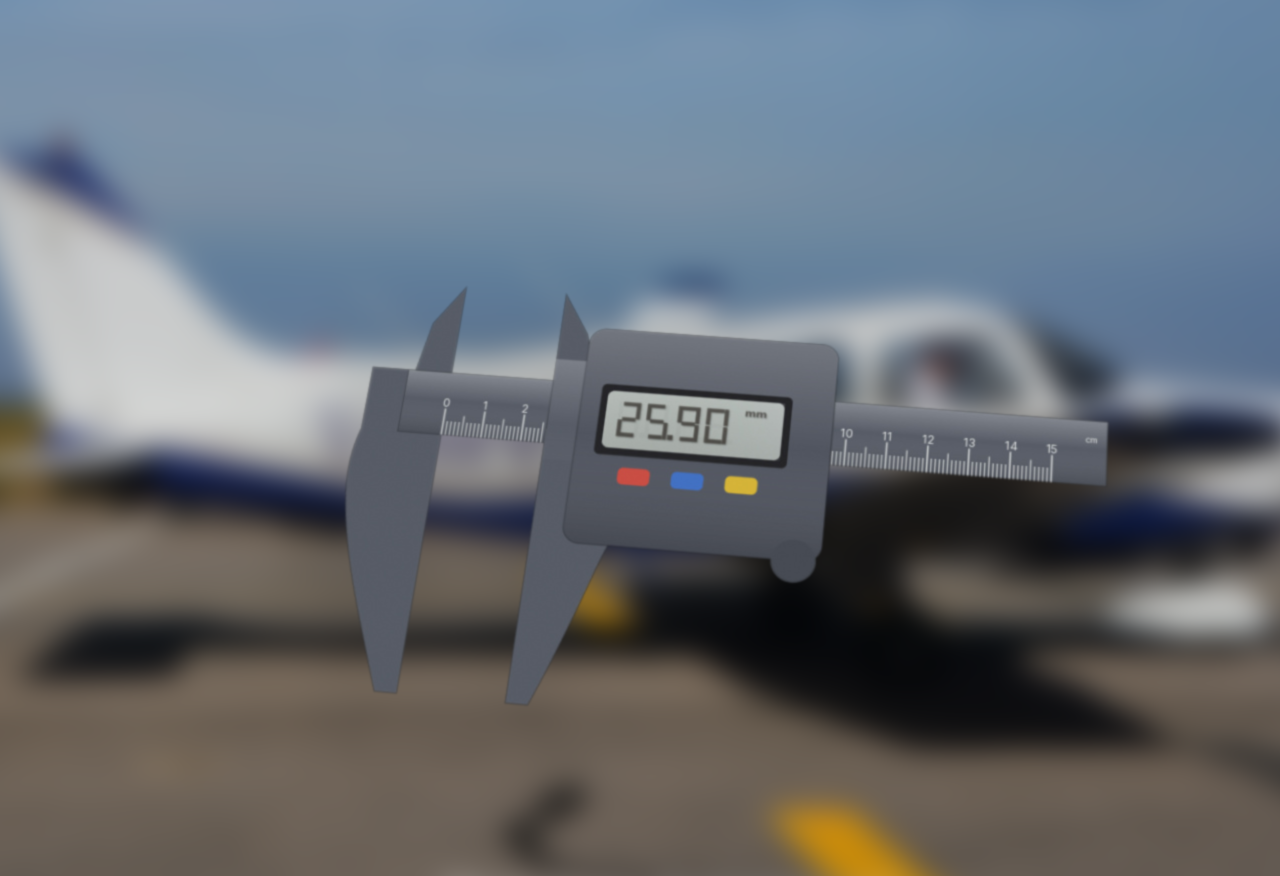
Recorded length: mm 25.90
